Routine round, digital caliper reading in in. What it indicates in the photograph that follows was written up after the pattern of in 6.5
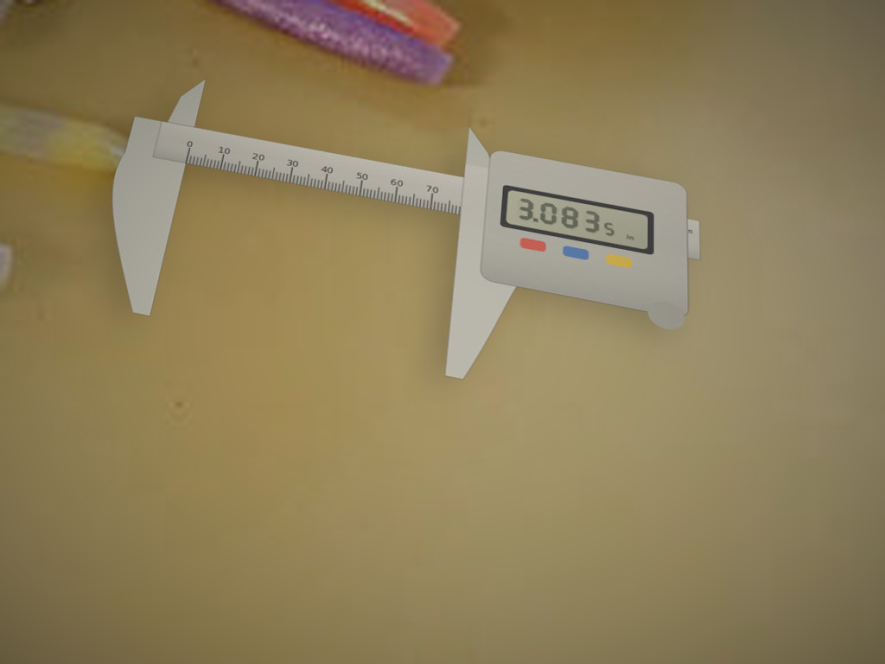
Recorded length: in 3.0835
